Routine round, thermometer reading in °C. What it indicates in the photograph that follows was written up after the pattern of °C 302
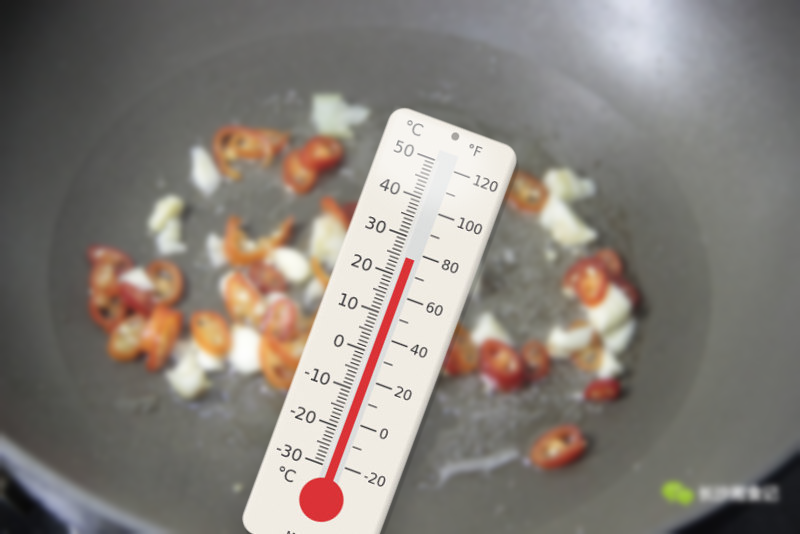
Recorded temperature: °C 25
